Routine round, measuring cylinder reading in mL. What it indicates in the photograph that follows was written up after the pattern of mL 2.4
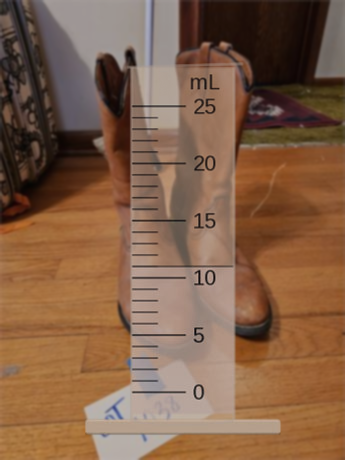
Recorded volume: mL 11
